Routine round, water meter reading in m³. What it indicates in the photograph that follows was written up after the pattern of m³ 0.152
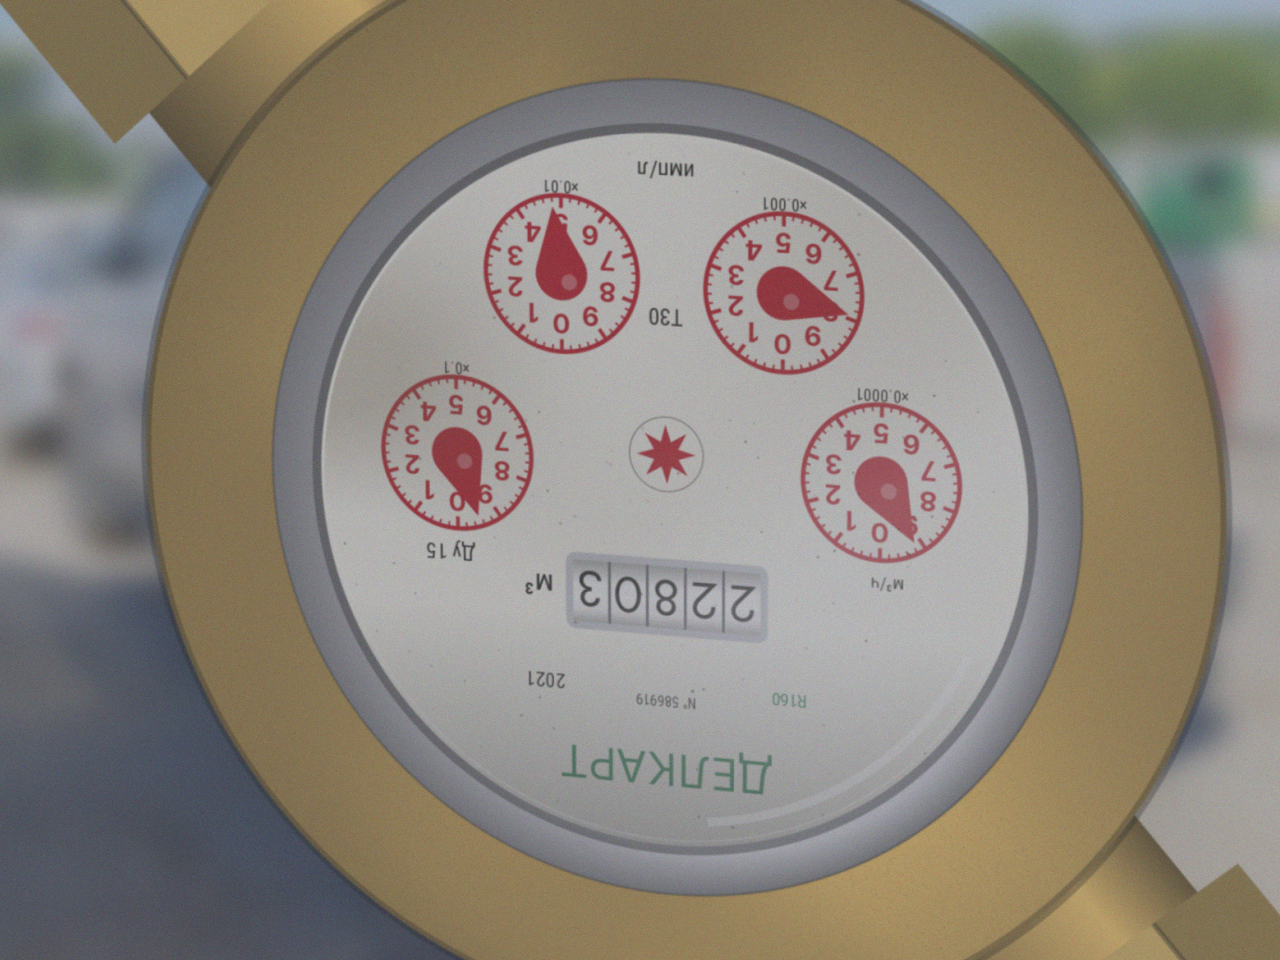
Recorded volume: m³ 22802.9479
